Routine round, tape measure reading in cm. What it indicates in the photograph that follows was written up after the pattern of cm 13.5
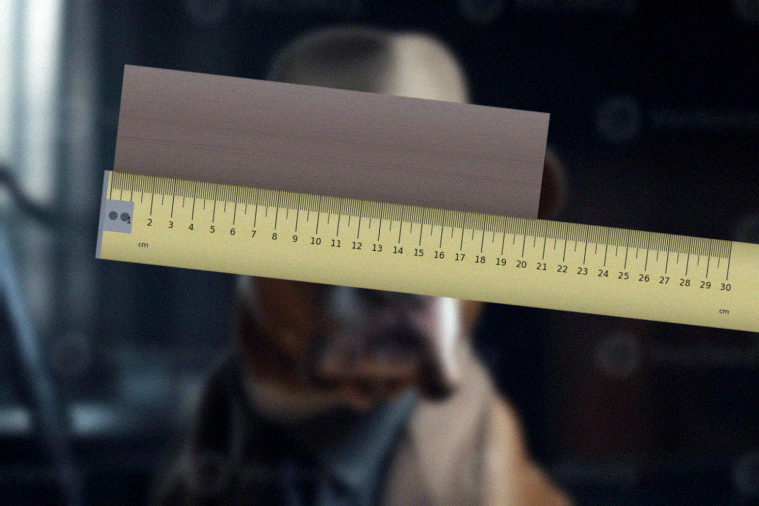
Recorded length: cm 20.5
